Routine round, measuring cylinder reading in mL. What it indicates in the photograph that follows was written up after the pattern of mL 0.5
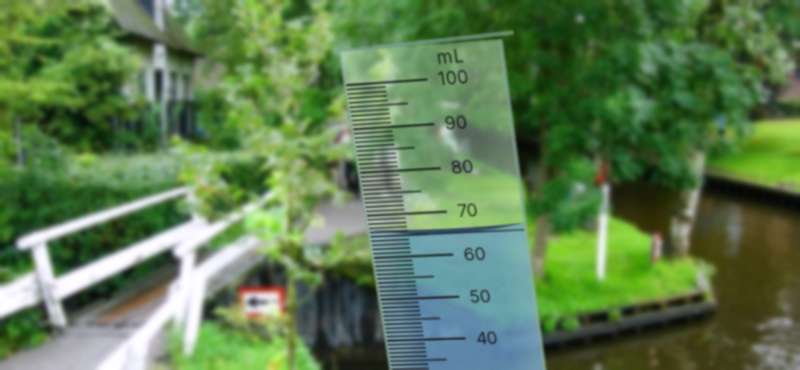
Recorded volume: mL 65
